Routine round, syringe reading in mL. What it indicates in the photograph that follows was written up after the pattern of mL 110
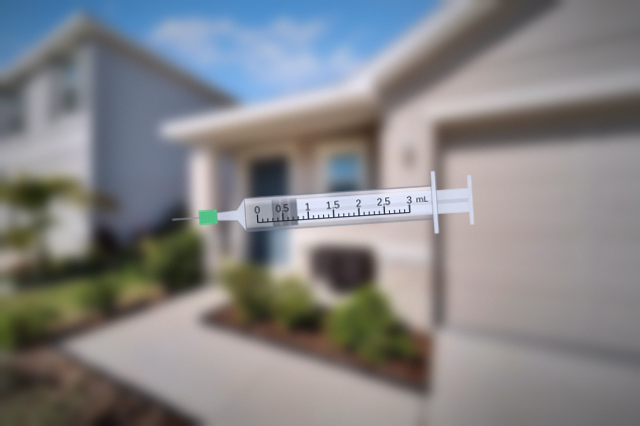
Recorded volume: mL 0.3
